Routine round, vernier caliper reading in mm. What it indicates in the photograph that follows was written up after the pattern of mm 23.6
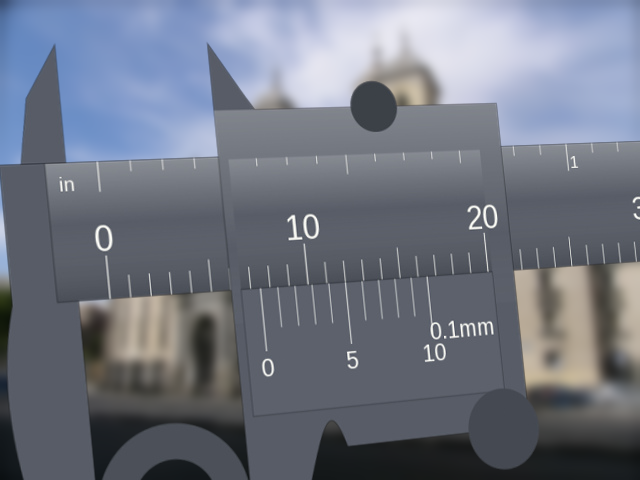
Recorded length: mm 7.5
